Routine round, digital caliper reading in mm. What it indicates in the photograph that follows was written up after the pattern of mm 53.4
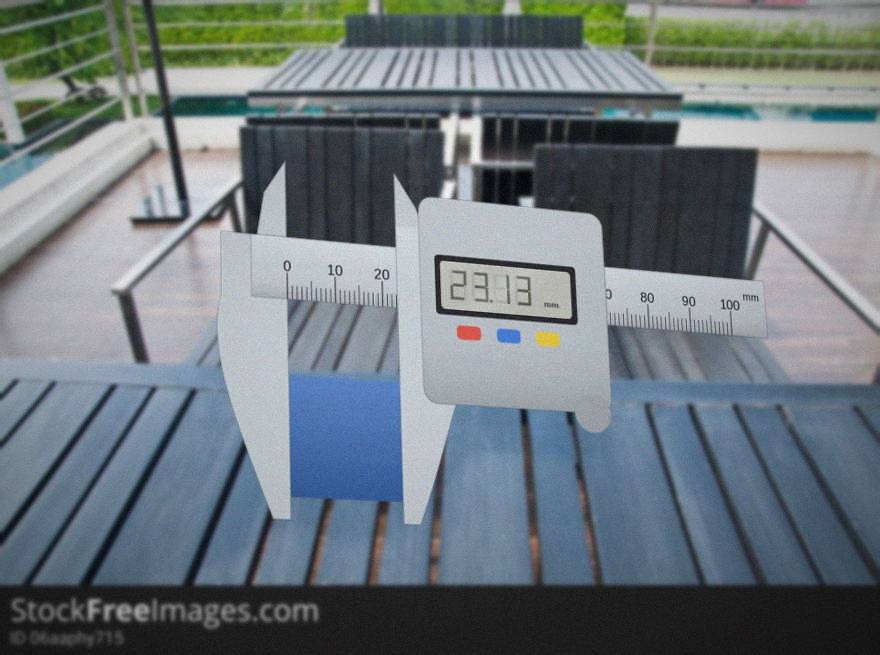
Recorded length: mm 23.13
